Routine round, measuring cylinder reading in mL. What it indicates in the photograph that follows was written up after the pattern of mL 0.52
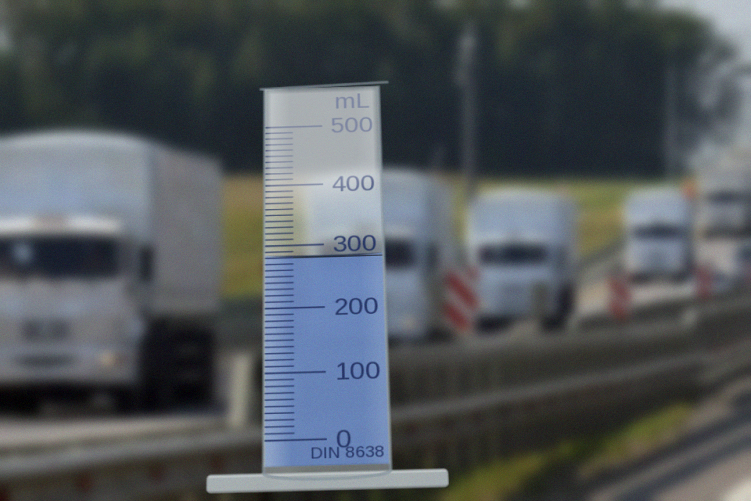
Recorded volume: mL 280
